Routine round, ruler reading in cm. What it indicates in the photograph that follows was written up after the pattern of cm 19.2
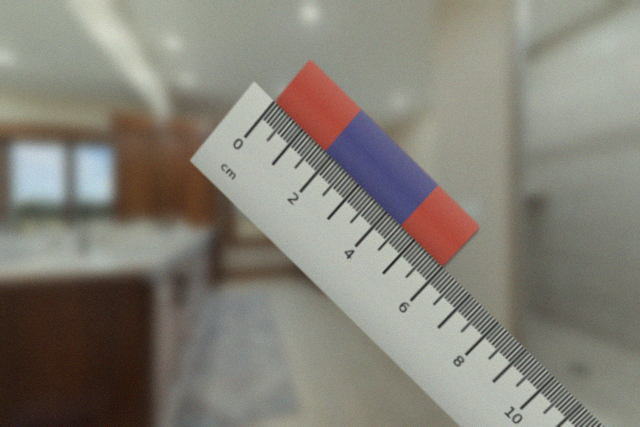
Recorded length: cm 6
